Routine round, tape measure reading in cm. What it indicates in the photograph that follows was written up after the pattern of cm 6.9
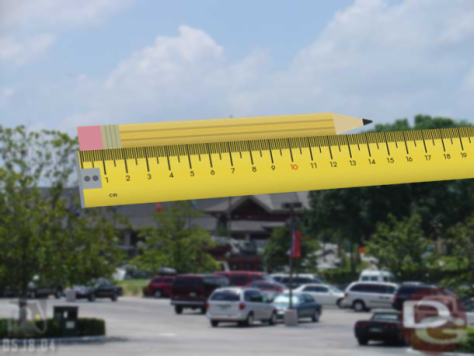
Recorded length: cm 14.5
